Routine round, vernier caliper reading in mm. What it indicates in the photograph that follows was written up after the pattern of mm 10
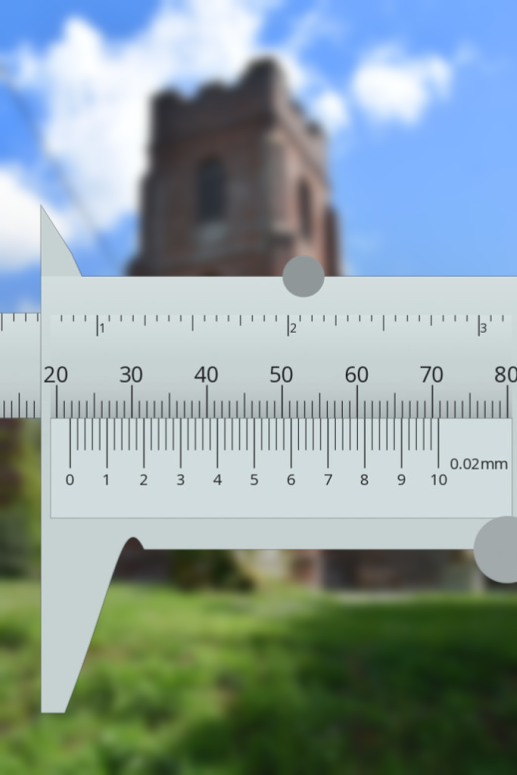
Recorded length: mm 21.8
